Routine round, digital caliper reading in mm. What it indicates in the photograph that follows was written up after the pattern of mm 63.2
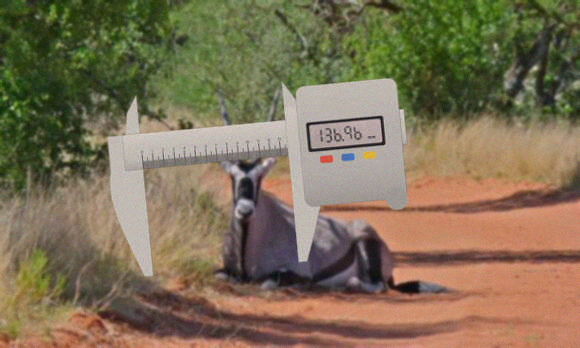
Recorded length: mm 136.96
